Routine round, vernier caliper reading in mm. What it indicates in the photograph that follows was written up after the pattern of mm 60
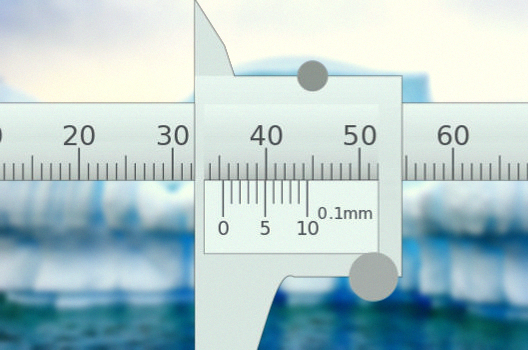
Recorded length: mm 35.4
